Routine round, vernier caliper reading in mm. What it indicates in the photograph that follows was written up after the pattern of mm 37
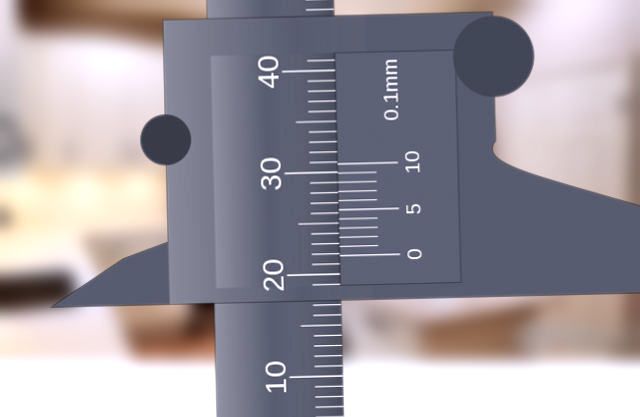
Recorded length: mm 21.8
